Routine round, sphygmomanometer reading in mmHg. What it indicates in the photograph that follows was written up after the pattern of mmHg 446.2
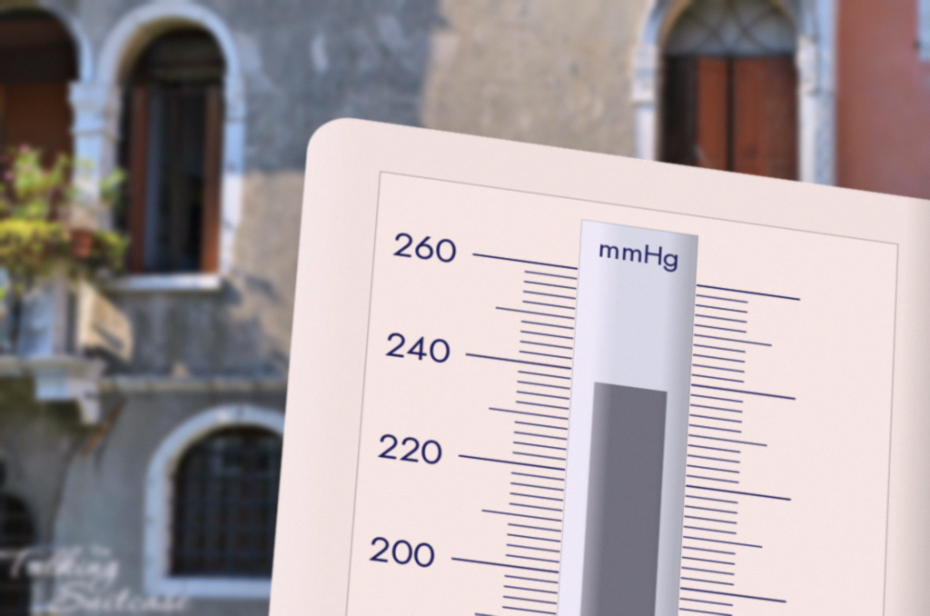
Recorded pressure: mmHg 238
